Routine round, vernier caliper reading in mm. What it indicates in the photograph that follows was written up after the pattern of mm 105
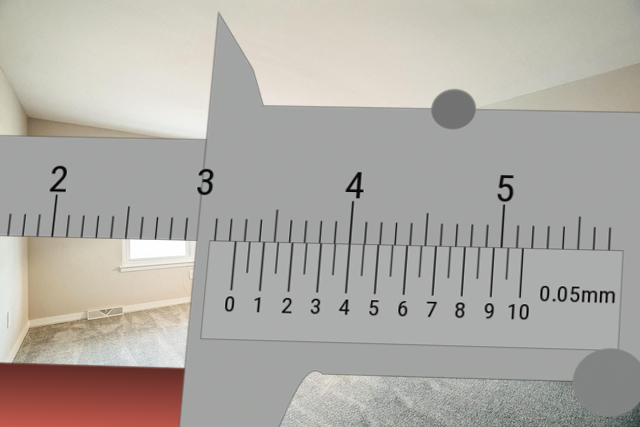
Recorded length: mm 32.4
